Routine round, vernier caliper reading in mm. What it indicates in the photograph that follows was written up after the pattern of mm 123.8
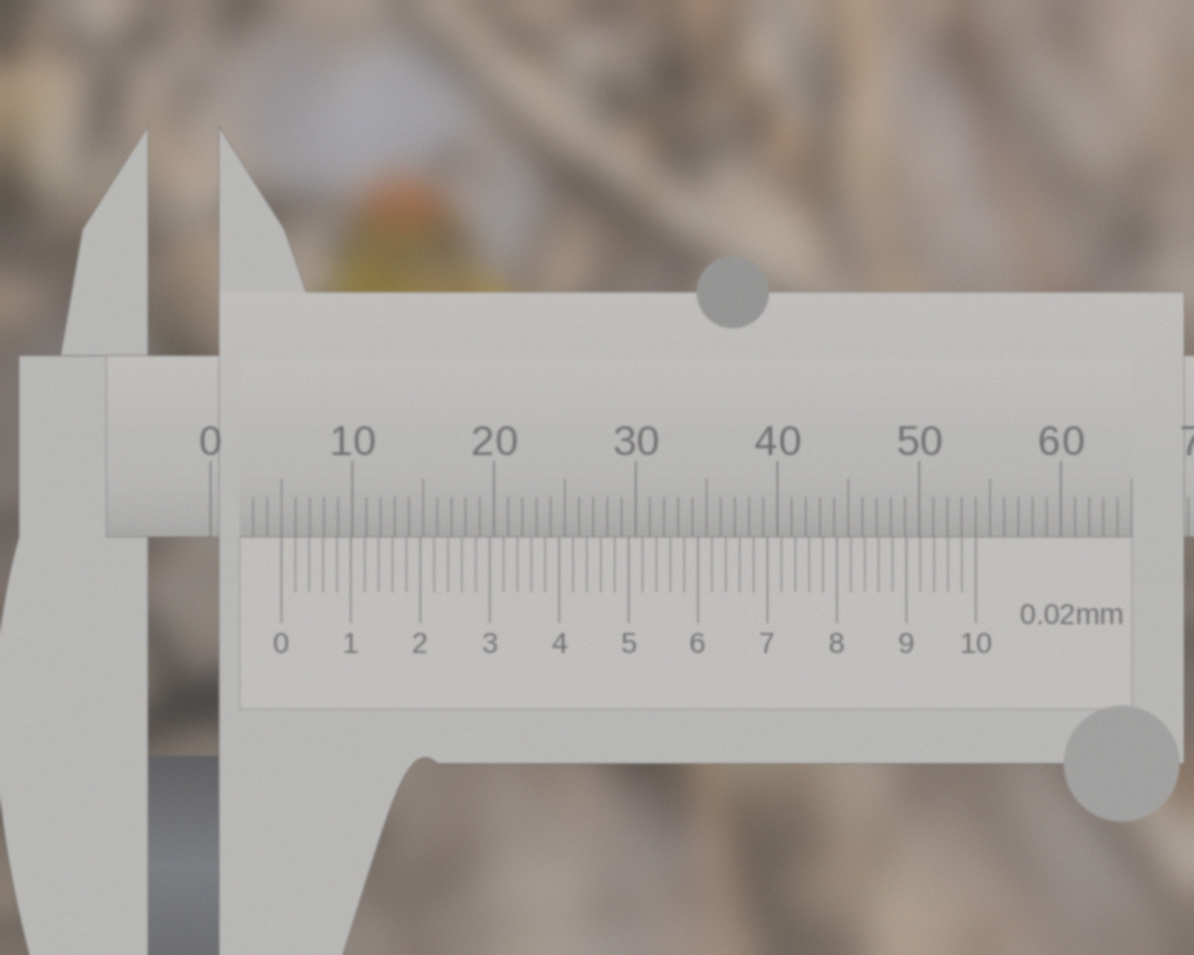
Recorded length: mm 5.0
